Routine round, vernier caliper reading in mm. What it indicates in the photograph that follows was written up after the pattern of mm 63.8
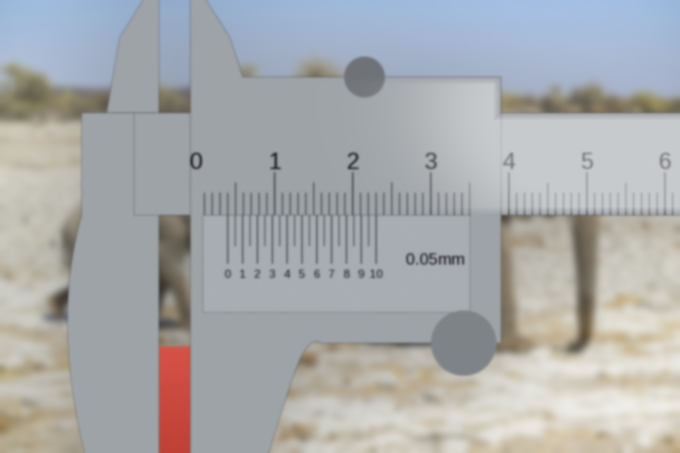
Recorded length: mm 4.0
